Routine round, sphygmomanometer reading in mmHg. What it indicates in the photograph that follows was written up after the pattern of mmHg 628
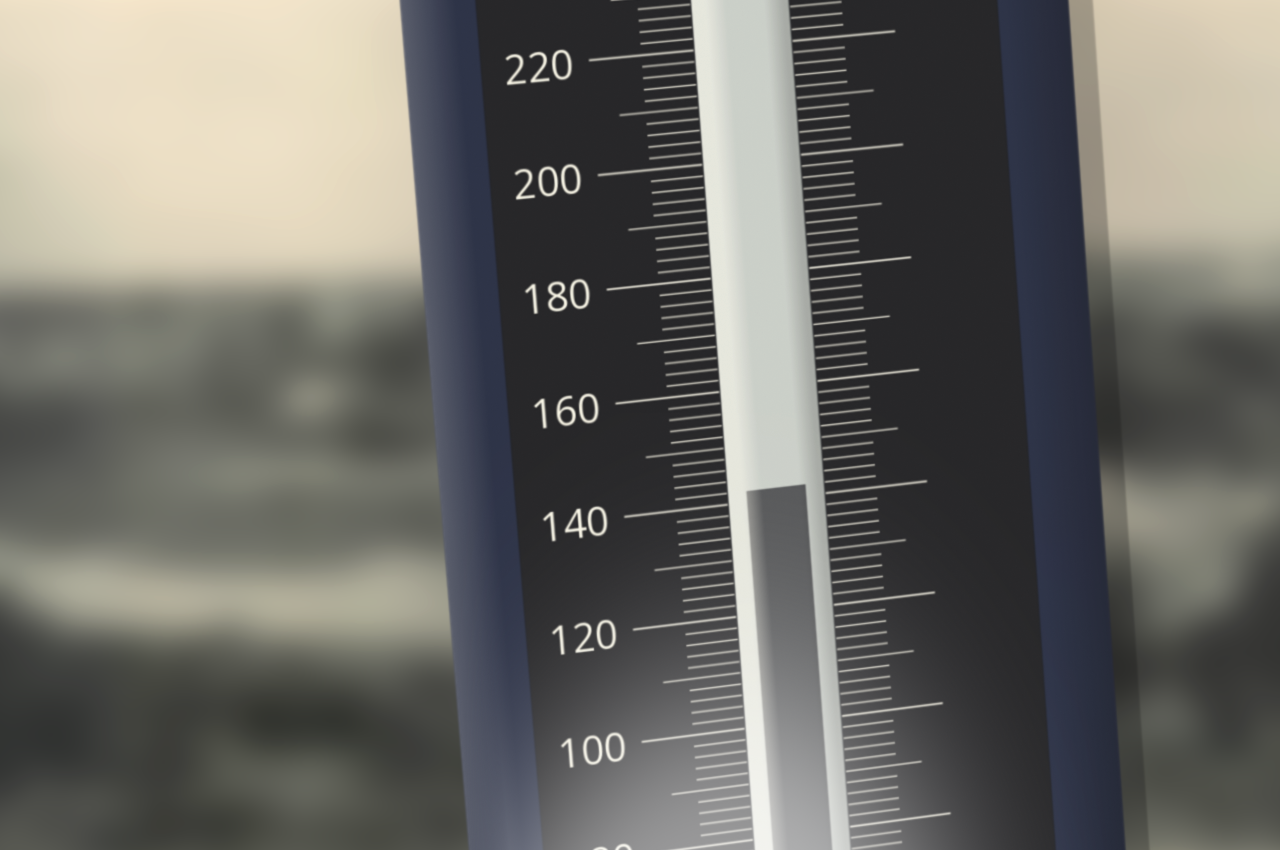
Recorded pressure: mmHg 142
